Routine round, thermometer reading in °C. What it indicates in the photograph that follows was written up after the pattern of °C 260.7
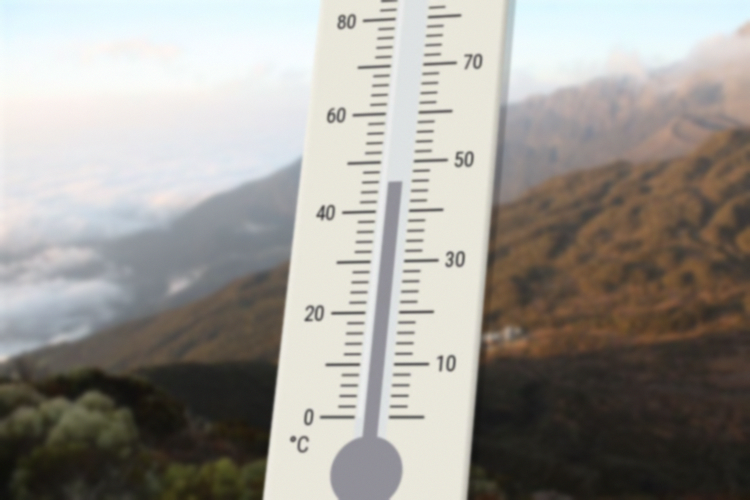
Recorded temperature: °C 46
